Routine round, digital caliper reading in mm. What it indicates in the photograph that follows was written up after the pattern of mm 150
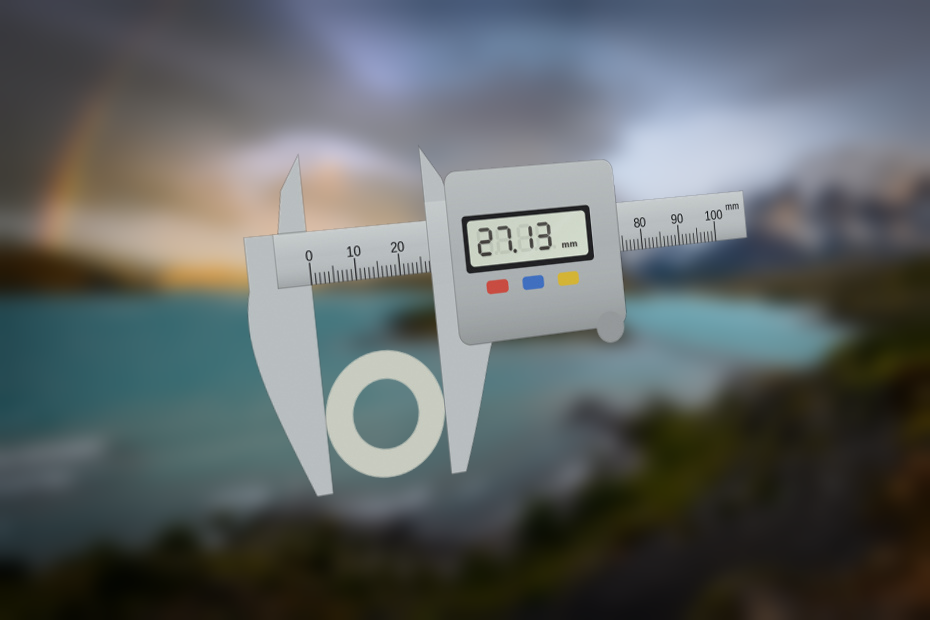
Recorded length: mm 27.13
